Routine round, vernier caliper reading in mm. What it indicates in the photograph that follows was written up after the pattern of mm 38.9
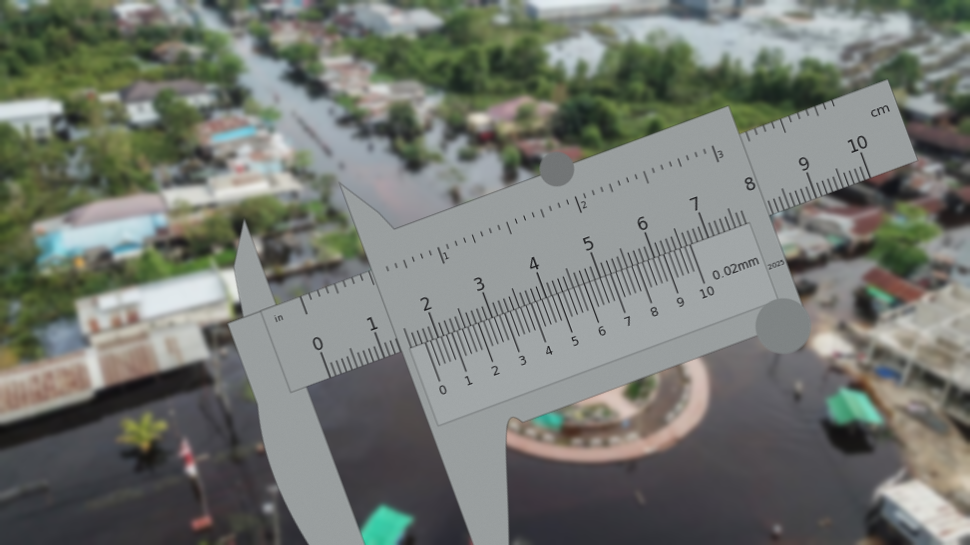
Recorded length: mm 17.6
